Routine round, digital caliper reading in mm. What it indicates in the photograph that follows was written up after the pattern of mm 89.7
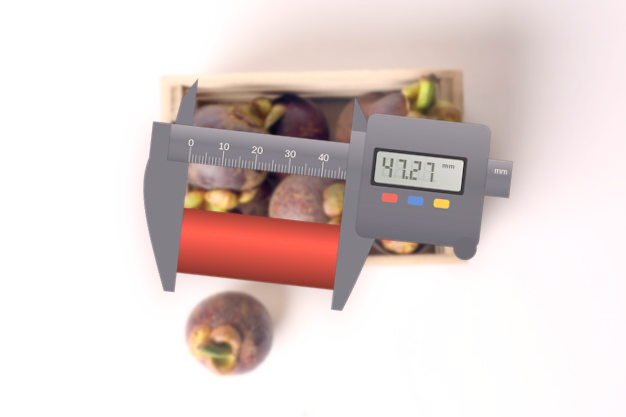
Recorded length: mm 47.27
